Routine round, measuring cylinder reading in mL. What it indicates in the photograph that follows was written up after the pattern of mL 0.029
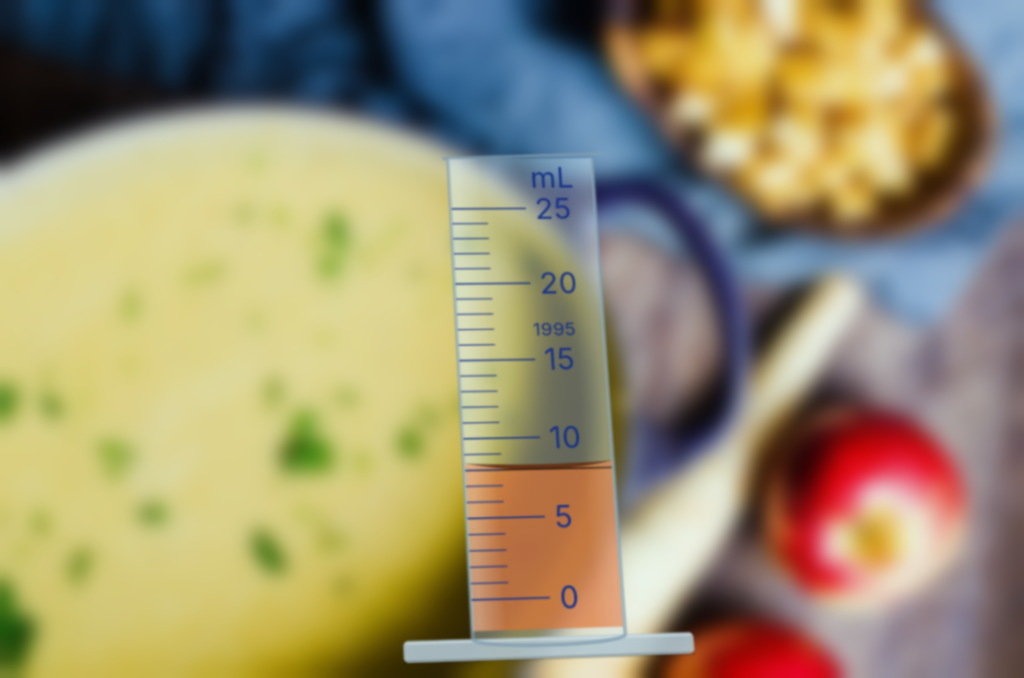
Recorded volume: mL 8
